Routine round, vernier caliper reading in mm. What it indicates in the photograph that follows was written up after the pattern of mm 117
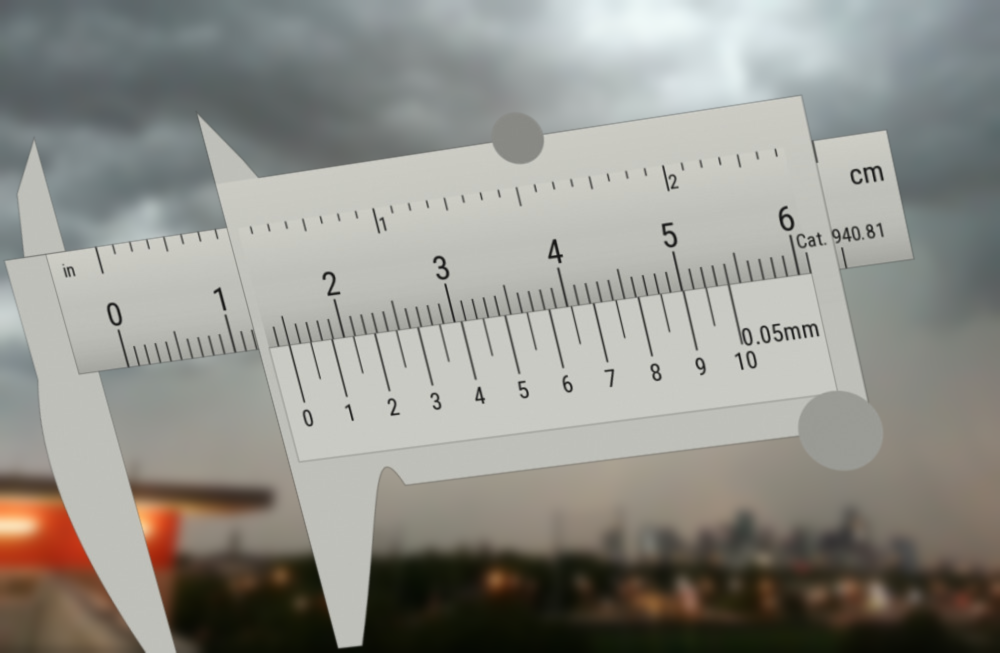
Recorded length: mm 15.0
